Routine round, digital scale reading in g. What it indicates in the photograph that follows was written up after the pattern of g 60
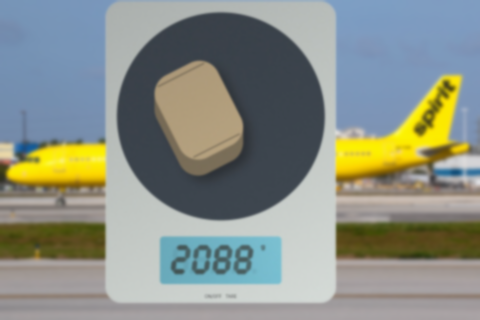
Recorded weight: g 2088
